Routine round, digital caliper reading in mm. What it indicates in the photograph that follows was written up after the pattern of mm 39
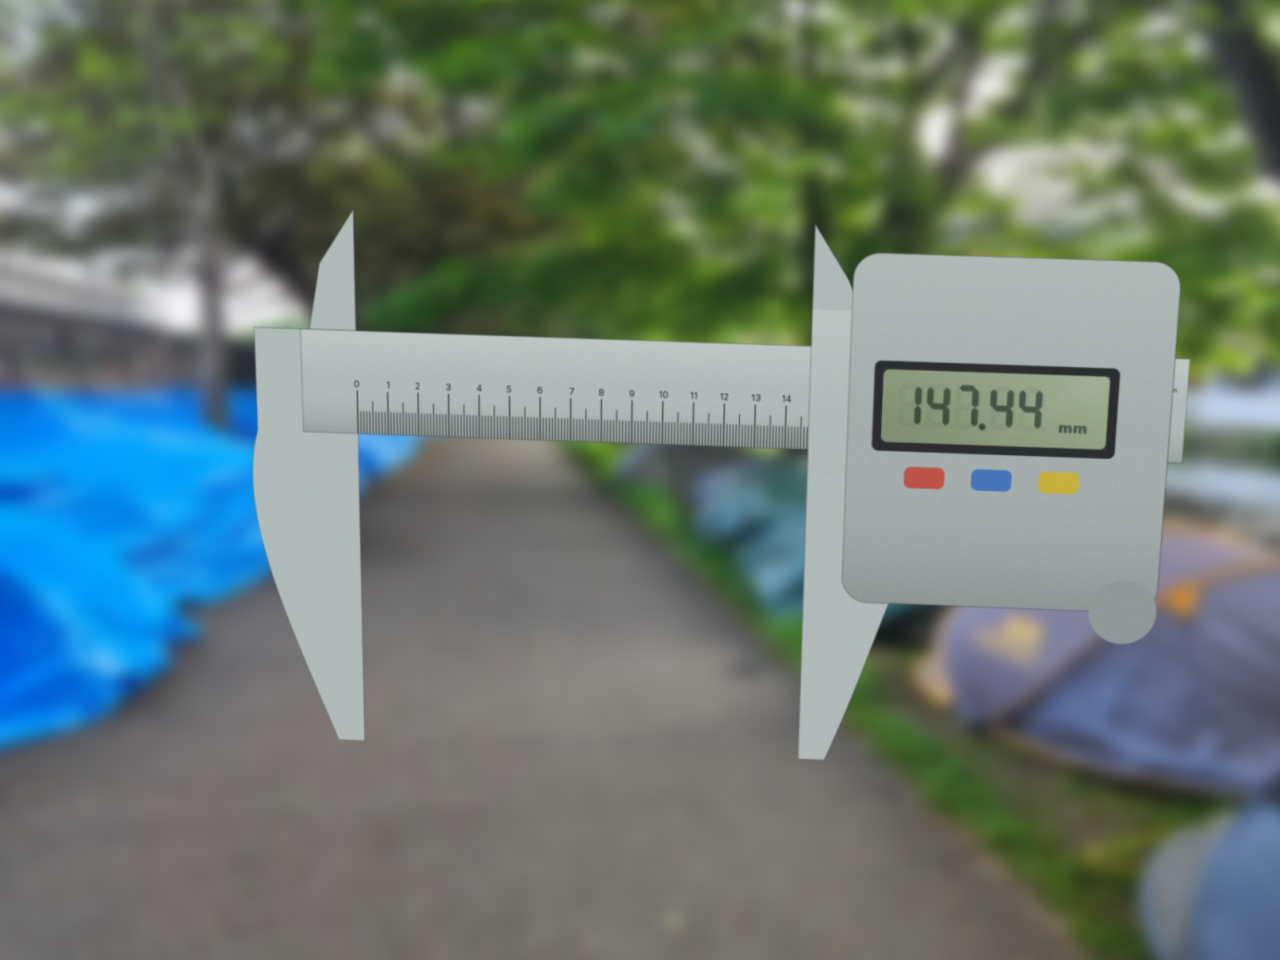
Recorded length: mm 147.44
